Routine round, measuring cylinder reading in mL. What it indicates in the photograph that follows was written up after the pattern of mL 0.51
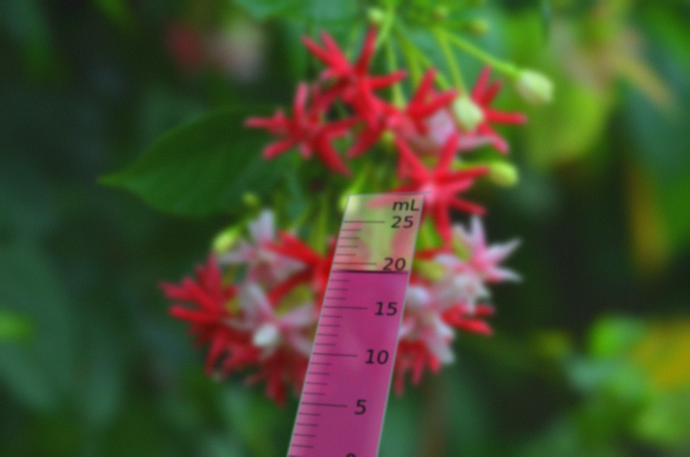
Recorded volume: mL 19
